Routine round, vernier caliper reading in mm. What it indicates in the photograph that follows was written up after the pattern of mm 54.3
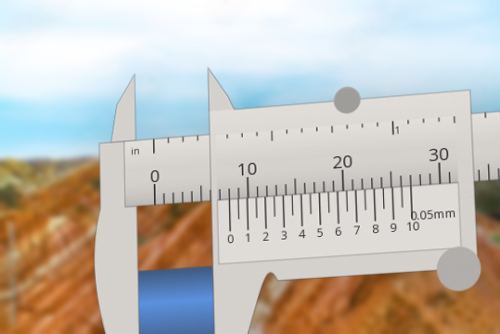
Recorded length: mm 8.0
